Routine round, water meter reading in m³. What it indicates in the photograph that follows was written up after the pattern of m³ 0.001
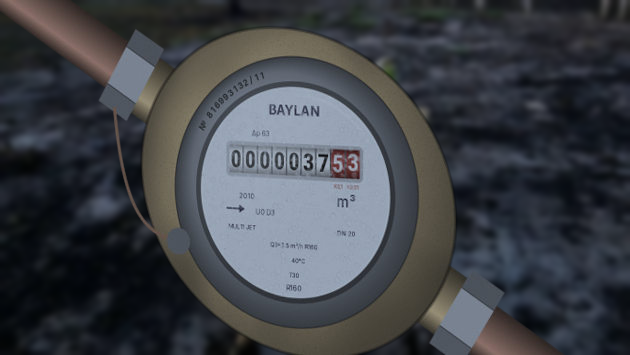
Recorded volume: m³ 37.53
